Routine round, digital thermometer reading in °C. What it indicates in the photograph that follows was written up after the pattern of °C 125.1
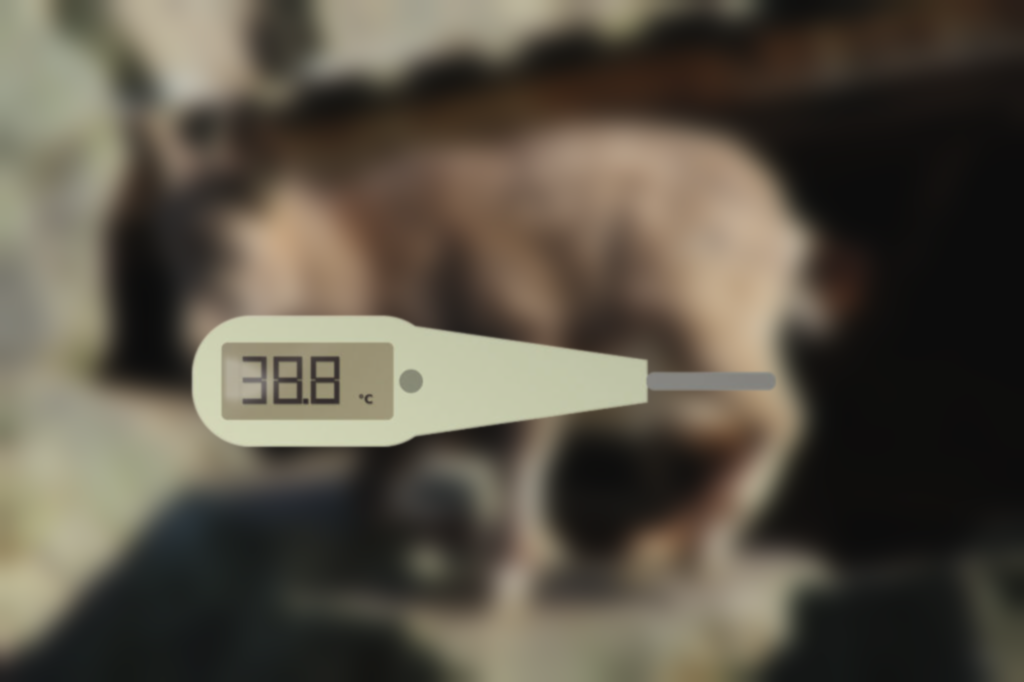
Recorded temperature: °C 38.8
